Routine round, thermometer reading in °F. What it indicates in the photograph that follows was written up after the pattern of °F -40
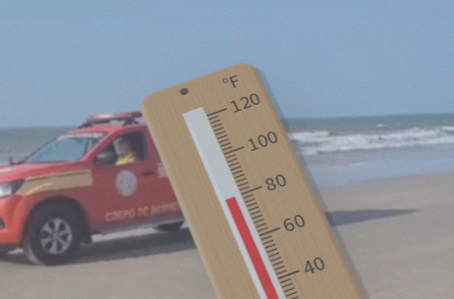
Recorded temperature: °F 80
